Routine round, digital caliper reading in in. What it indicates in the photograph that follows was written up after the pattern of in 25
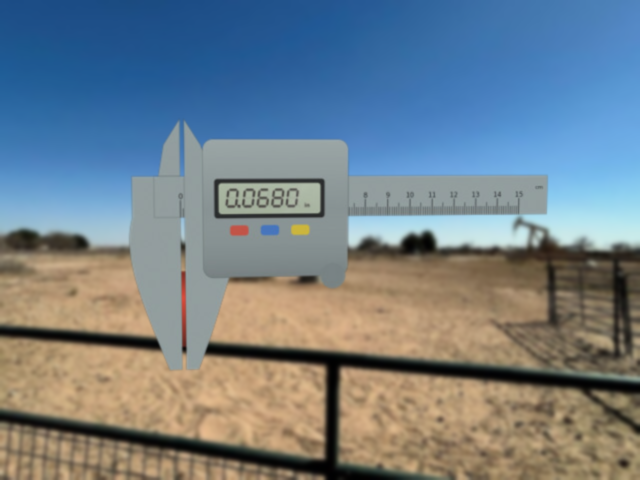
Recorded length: in 0.0680
